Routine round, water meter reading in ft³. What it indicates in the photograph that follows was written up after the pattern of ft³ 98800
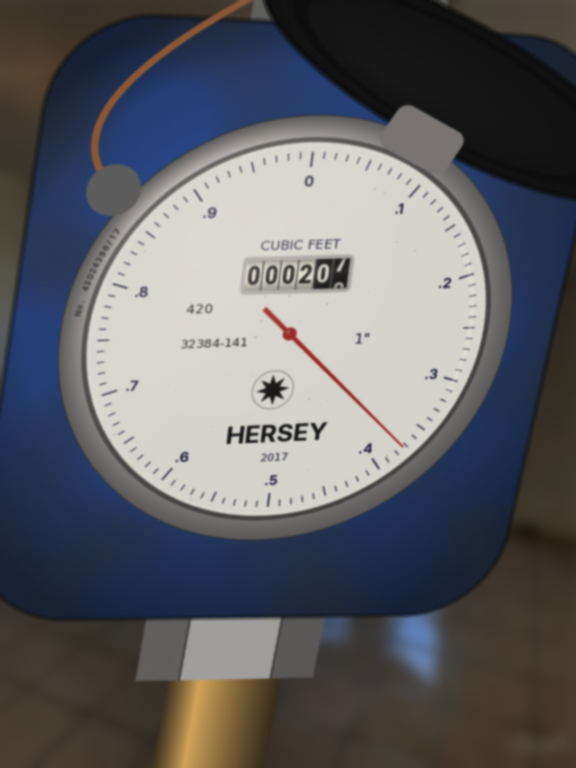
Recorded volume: ft³ 207.37
